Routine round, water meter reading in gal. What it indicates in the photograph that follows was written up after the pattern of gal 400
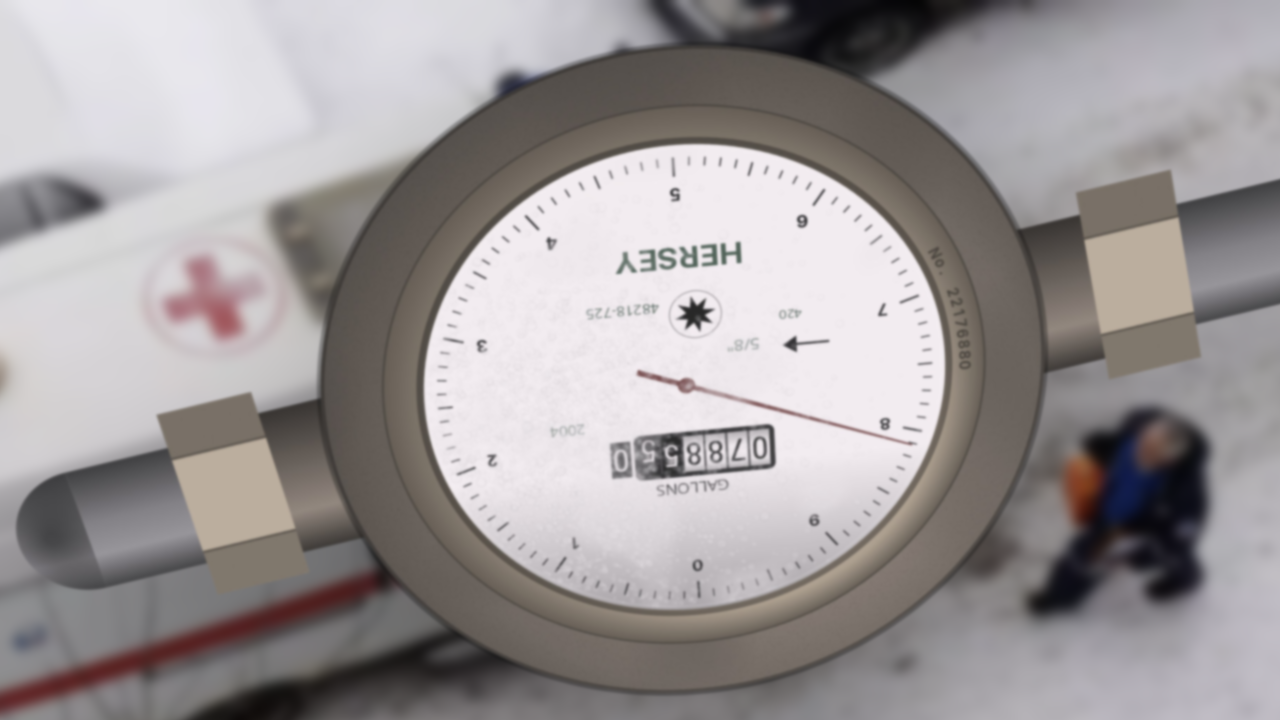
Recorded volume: gal 788548.1
